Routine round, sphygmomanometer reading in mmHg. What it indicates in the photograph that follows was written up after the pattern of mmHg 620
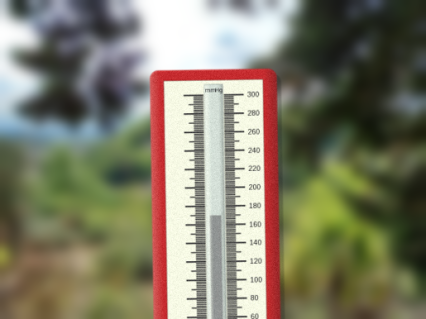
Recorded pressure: mmHg 170
